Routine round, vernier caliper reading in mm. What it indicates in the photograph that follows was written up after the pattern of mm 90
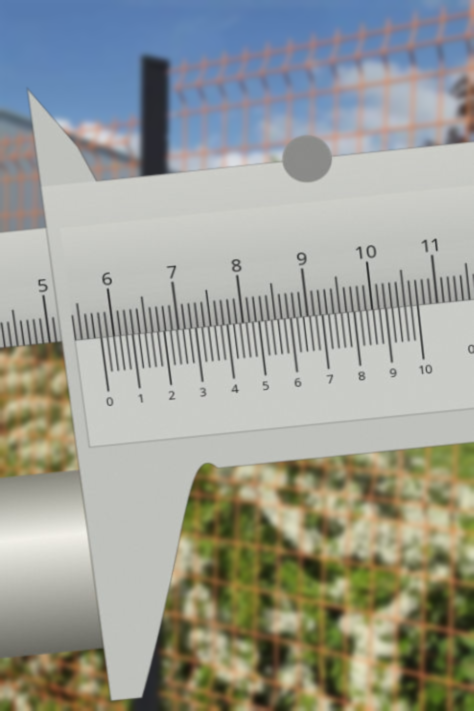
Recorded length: mm 58.0
